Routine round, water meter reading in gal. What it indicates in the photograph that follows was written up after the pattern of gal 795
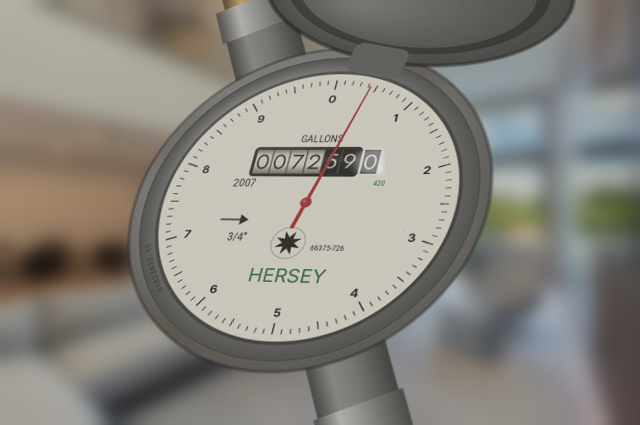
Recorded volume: gal 72590.4
